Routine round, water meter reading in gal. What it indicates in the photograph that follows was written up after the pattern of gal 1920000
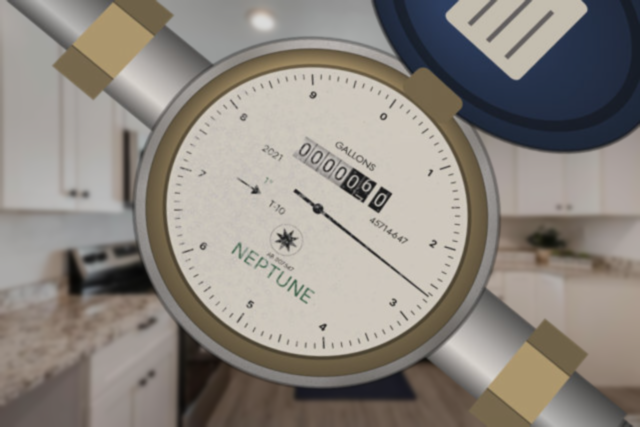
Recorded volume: gal 62.6
